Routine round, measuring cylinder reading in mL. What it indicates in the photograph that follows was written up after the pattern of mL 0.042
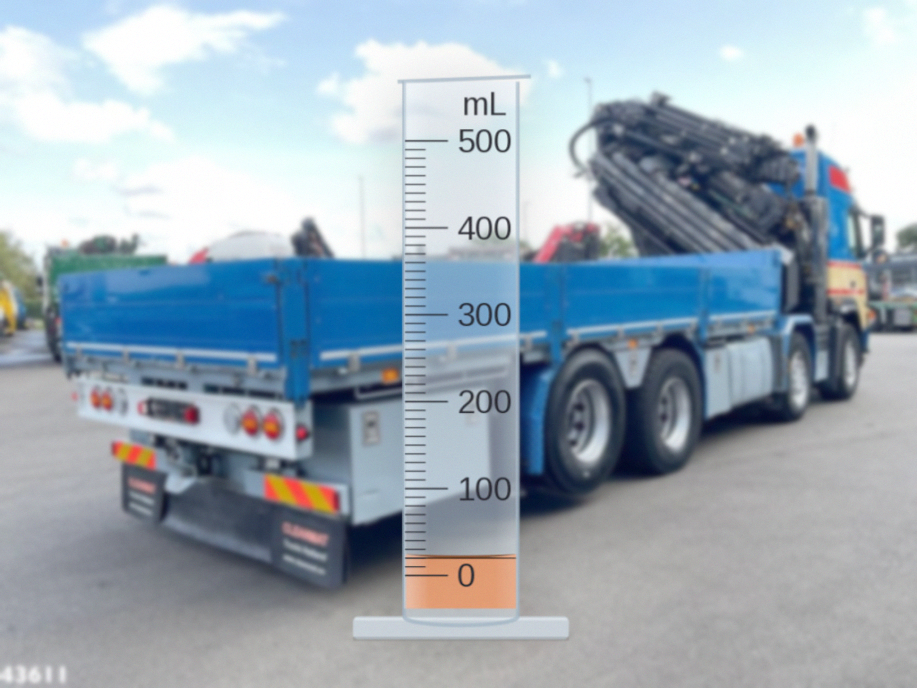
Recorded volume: mL 20
